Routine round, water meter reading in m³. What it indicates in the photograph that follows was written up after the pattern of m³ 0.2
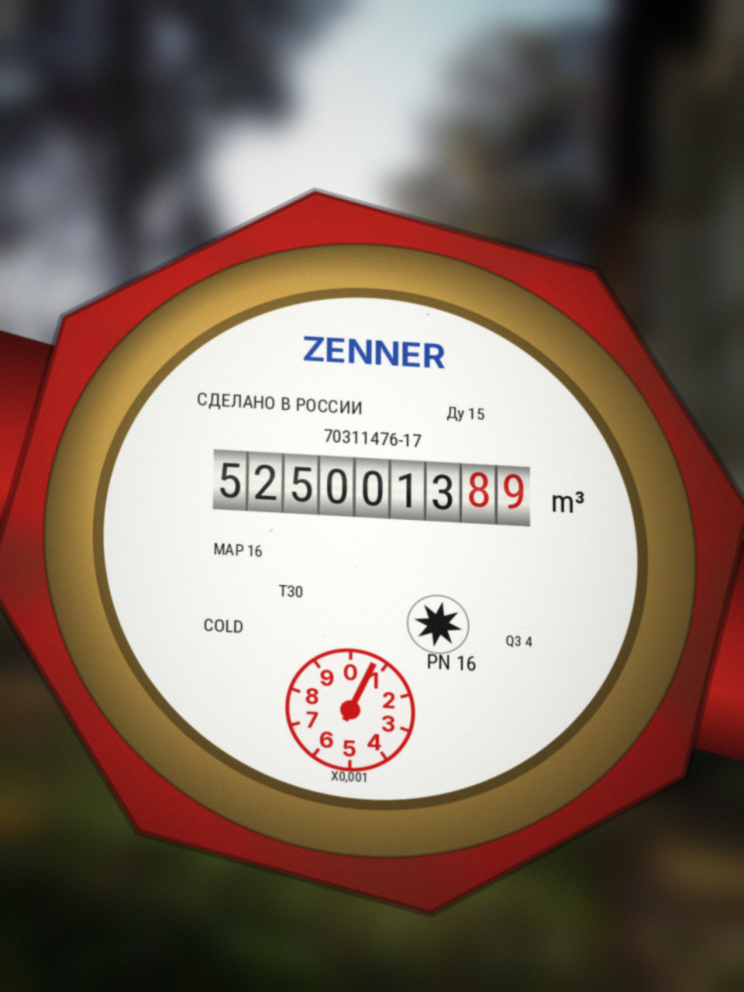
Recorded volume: m³ 5250013.890
